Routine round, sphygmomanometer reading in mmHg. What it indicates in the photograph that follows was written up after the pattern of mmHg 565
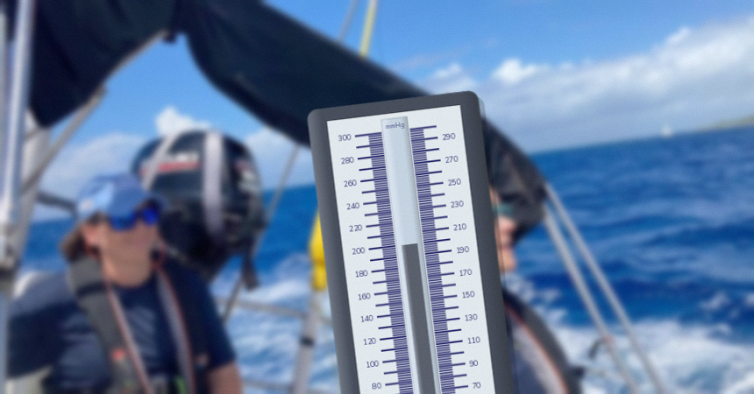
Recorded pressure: mmHg 200
